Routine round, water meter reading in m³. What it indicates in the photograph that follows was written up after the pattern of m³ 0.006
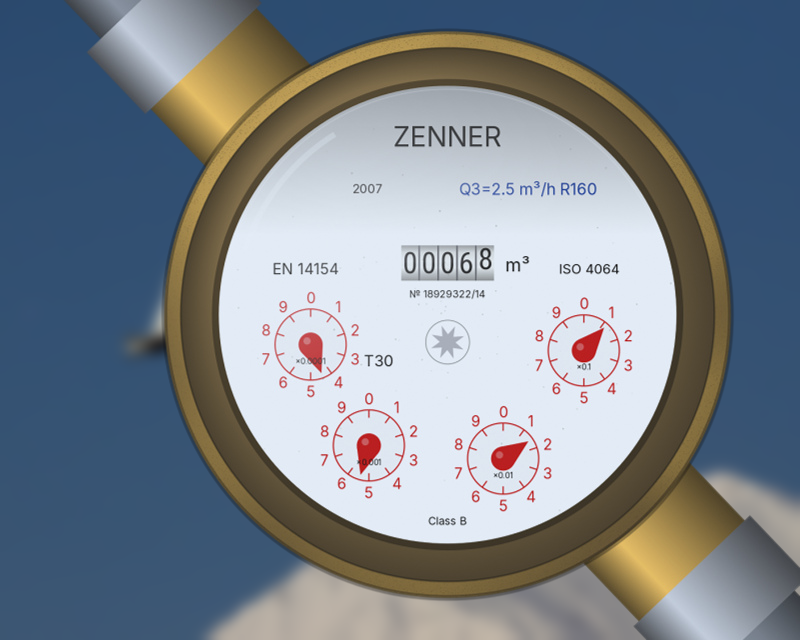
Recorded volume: m³ 68.1154
